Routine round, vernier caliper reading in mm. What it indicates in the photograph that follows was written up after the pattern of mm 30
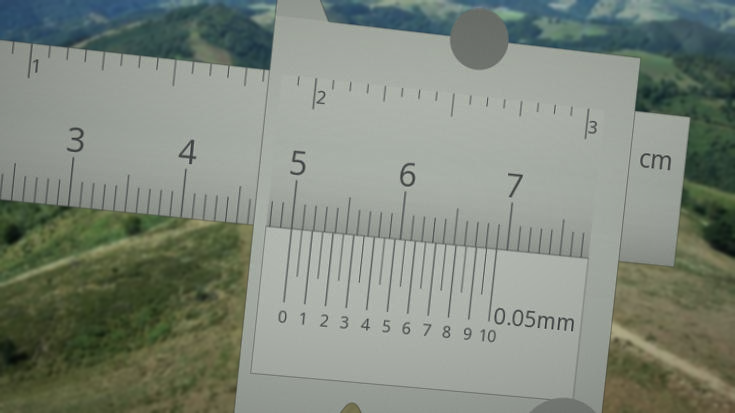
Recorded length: mm 50.0
